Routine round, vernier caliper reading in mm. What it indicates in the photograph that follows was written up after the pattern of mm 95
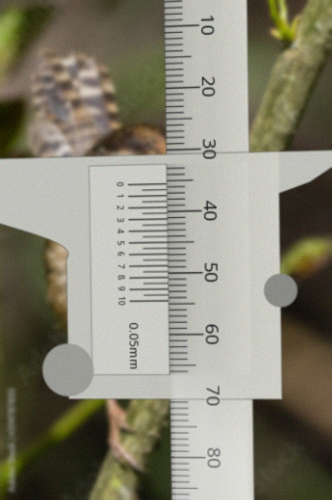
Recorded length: mm 35.5
